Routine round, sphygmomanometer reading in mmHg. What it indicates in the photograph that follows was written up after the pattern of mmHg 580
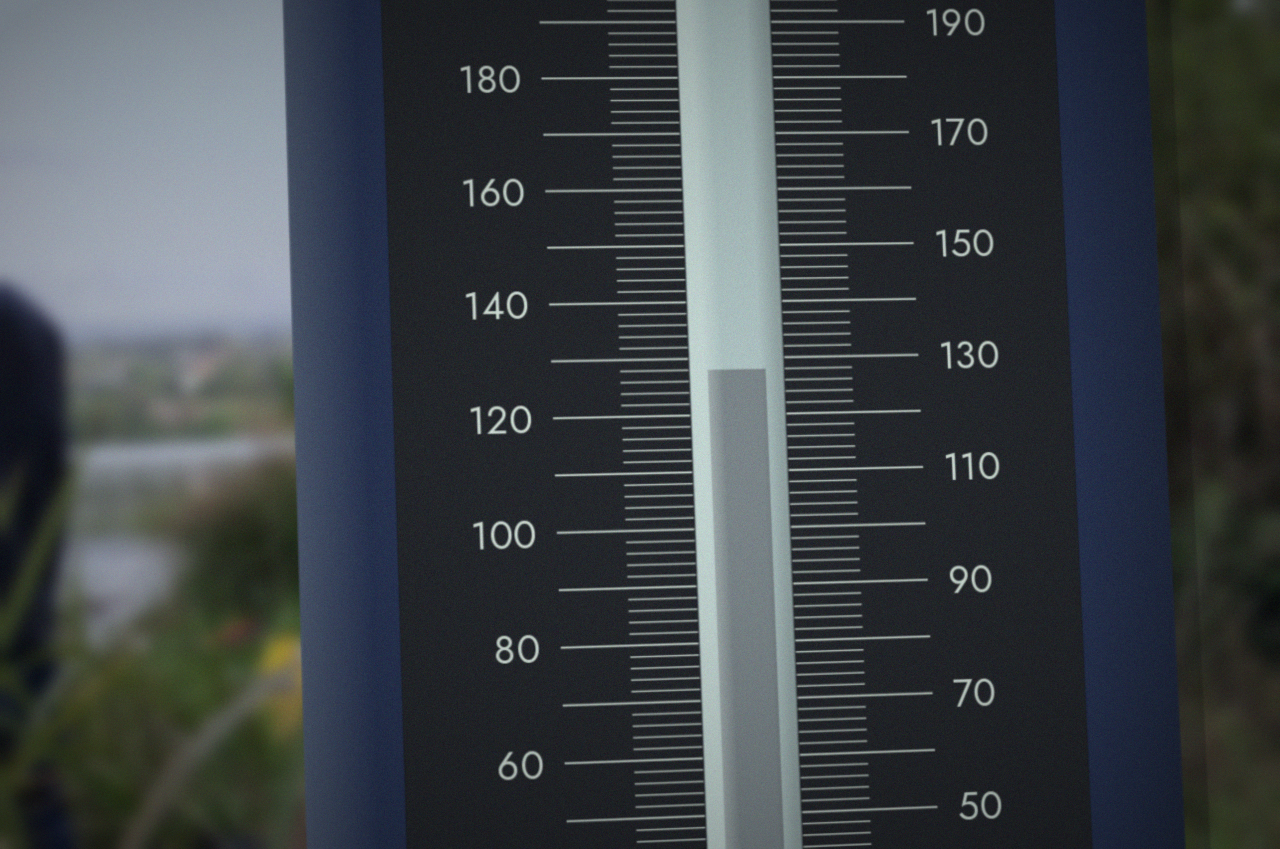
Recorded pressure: mmHg 128
